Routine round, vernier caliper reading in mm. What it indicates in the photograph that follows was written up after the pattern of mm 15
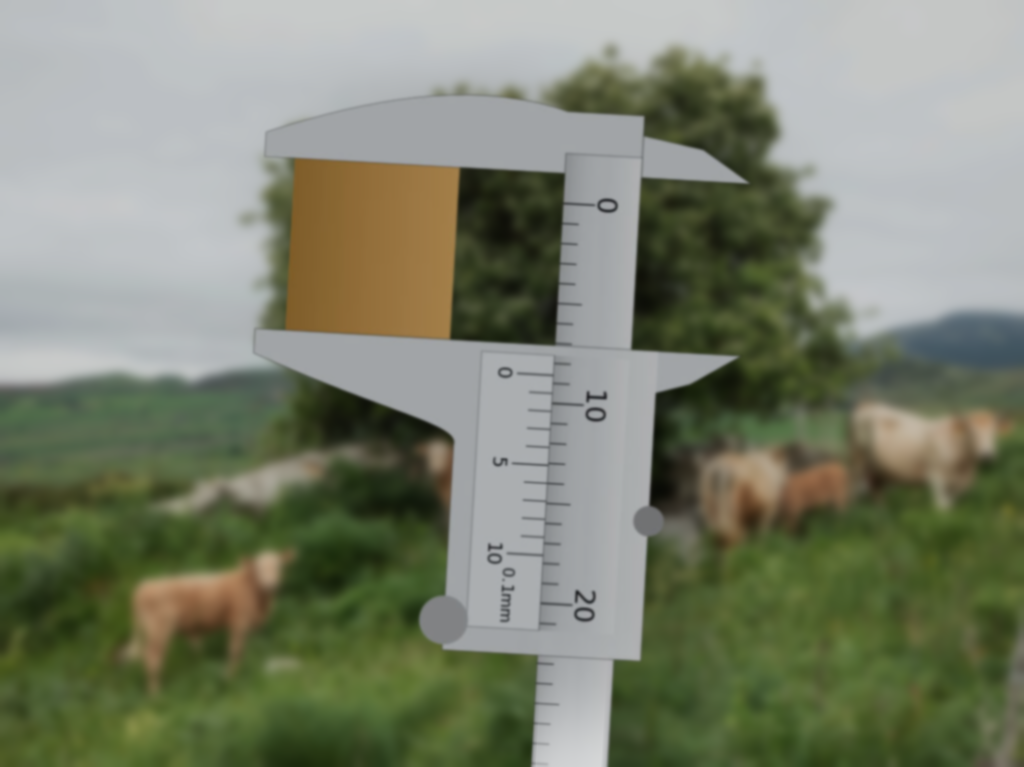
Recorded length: mm 8.6
